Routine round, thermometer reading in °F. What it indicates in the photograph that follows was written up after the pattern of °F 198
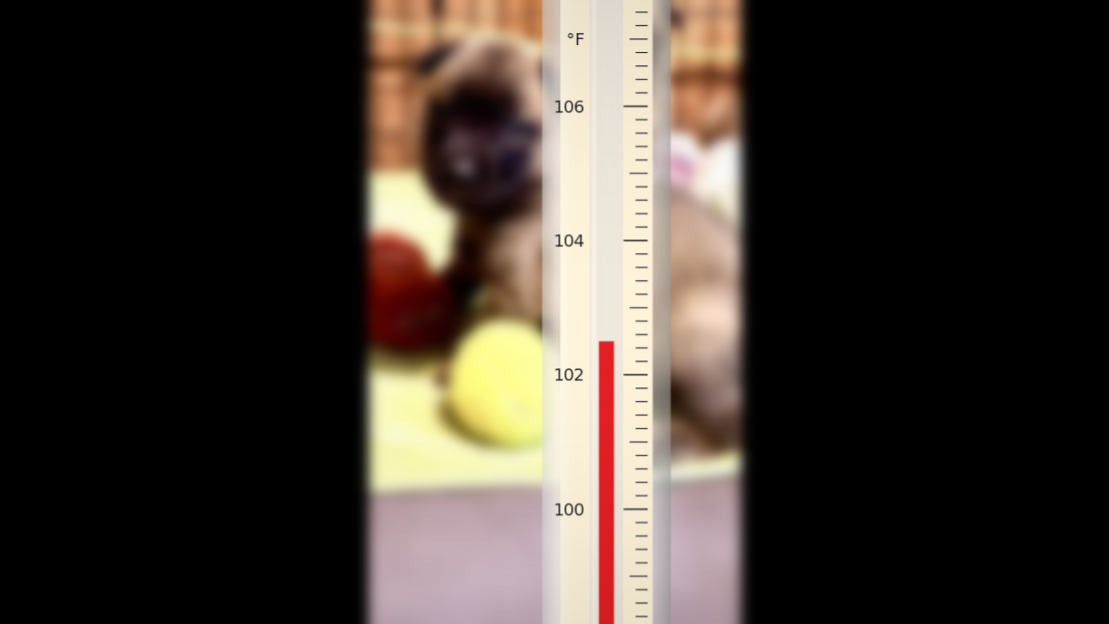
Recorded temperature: °F 102.5
